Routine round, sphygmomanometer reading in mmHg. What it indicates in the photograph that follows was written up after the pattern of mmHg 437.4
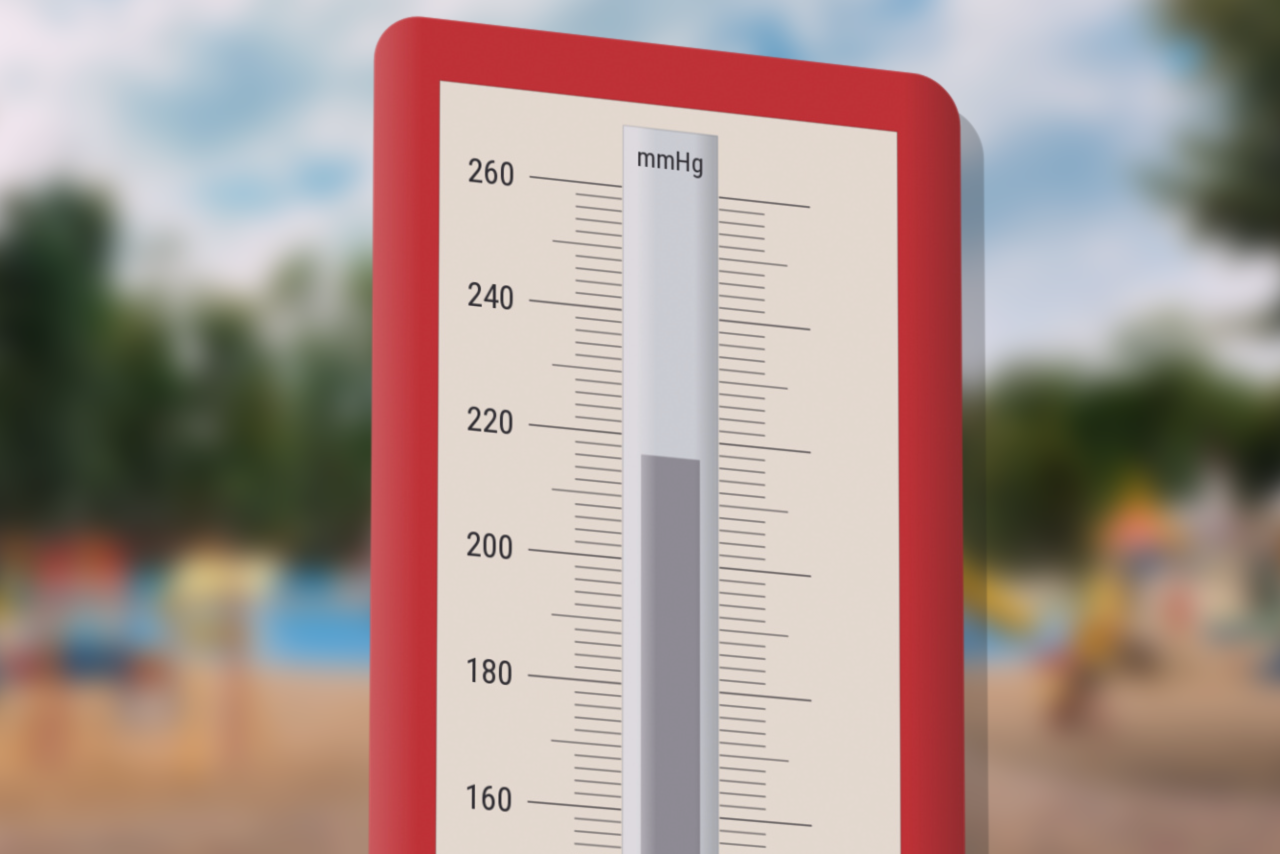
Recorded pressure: mmHg 217
